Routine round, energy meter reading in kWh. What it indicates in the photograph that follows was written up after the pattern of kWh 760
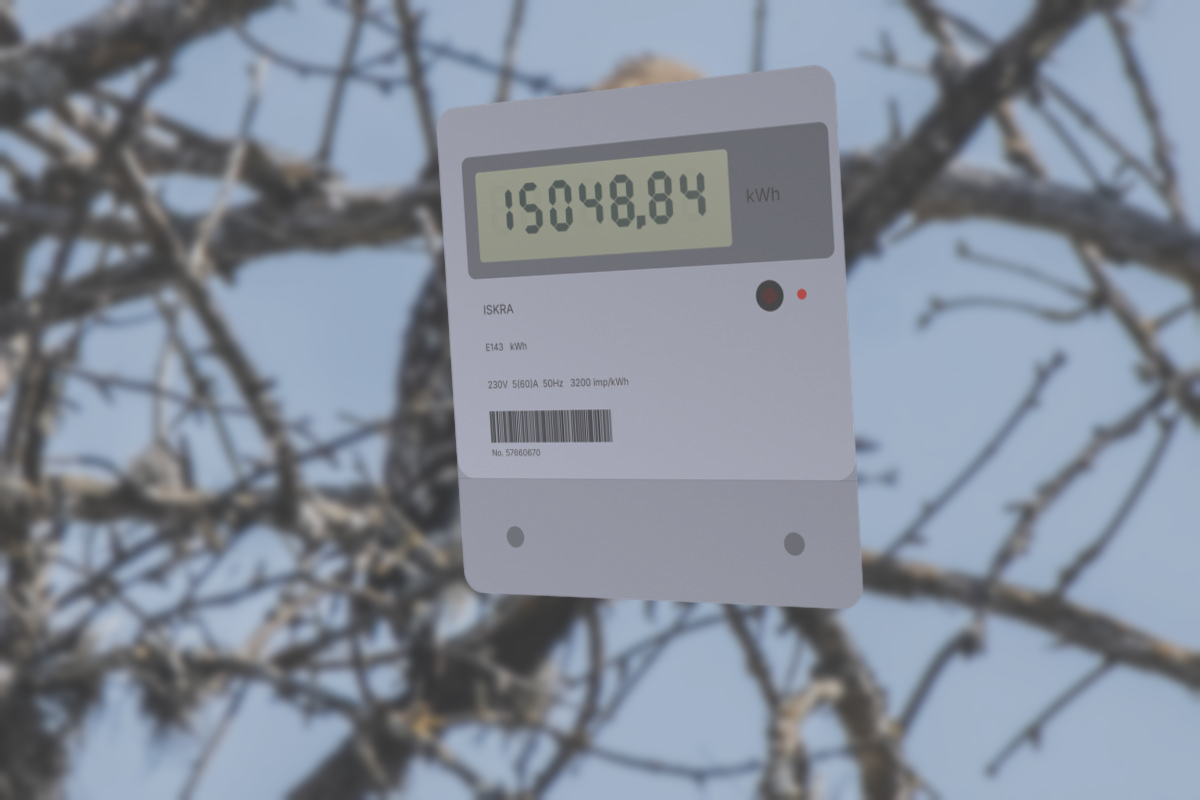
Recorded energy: kWh 15048.84
